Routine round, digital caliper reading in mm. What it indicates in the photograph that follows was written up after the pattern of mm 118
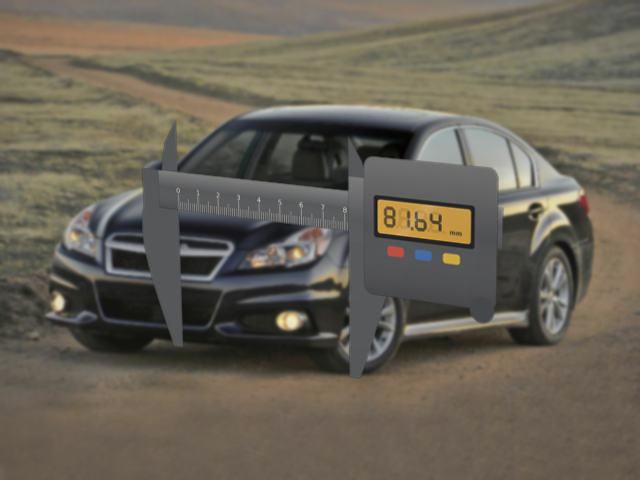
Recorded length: mm 81.64
